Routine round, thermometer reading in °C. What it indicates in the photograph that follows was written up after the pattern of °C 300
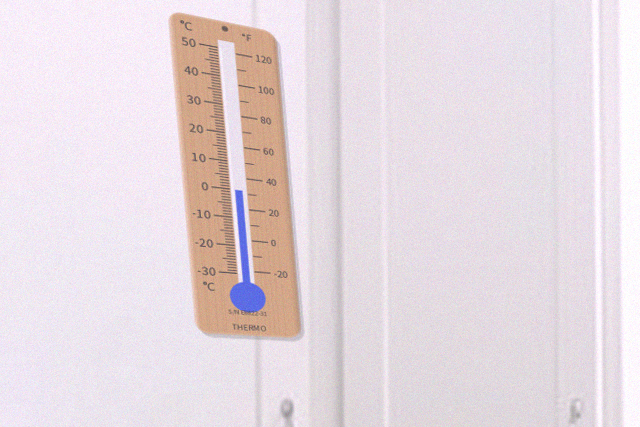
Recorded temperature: °C 0
